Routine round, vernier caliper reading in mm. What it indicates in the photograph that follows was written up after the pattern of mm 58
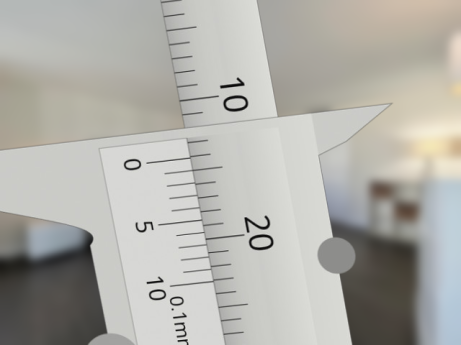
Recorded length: mm 14.1
